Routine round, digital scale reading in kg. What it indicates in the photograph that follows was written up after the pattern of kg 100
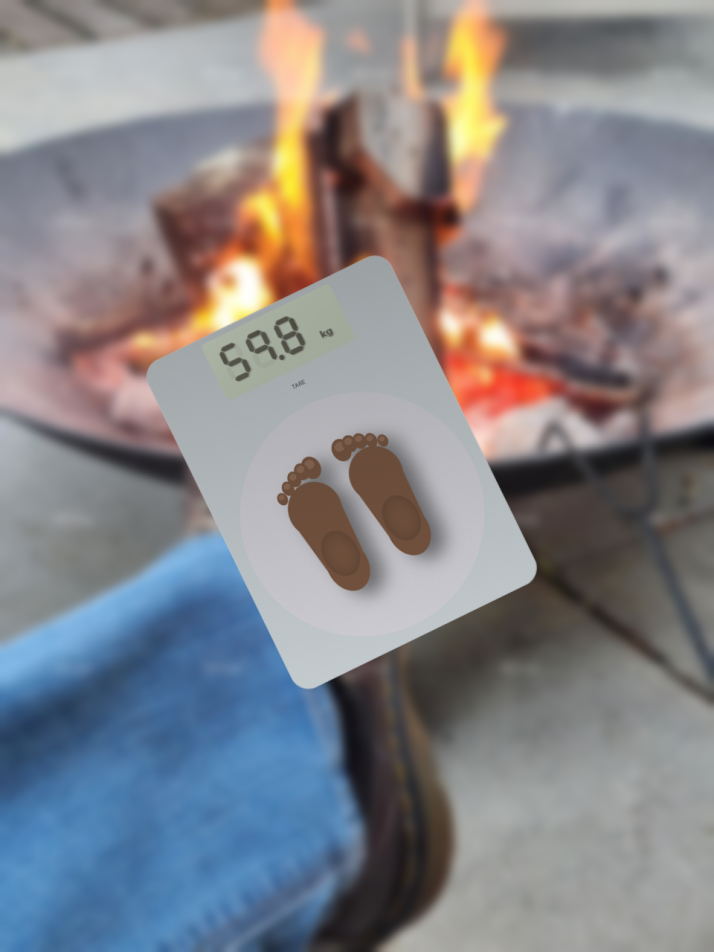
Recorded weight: kg 59.8
